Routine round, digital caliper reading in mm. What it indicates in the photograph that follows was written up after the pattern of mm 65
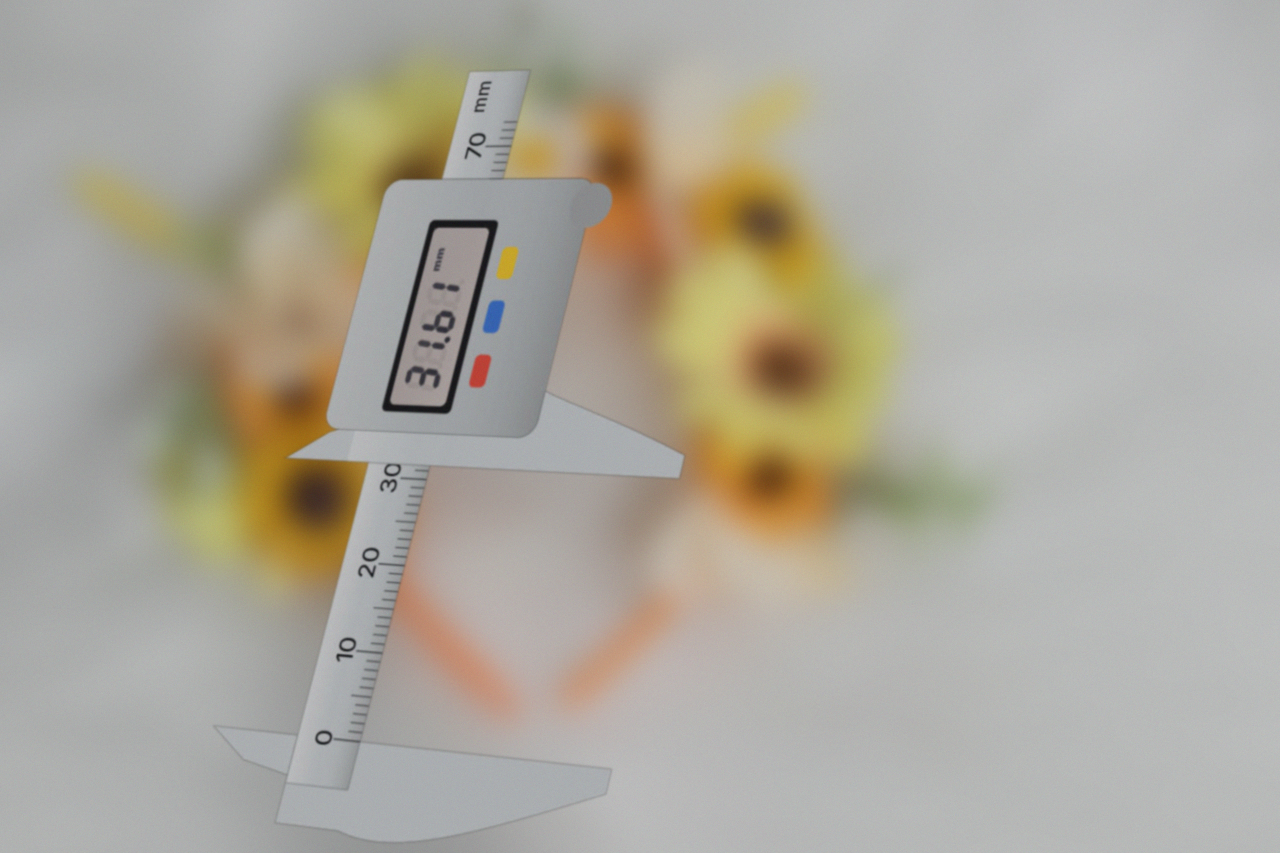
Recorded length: mm 31.61
